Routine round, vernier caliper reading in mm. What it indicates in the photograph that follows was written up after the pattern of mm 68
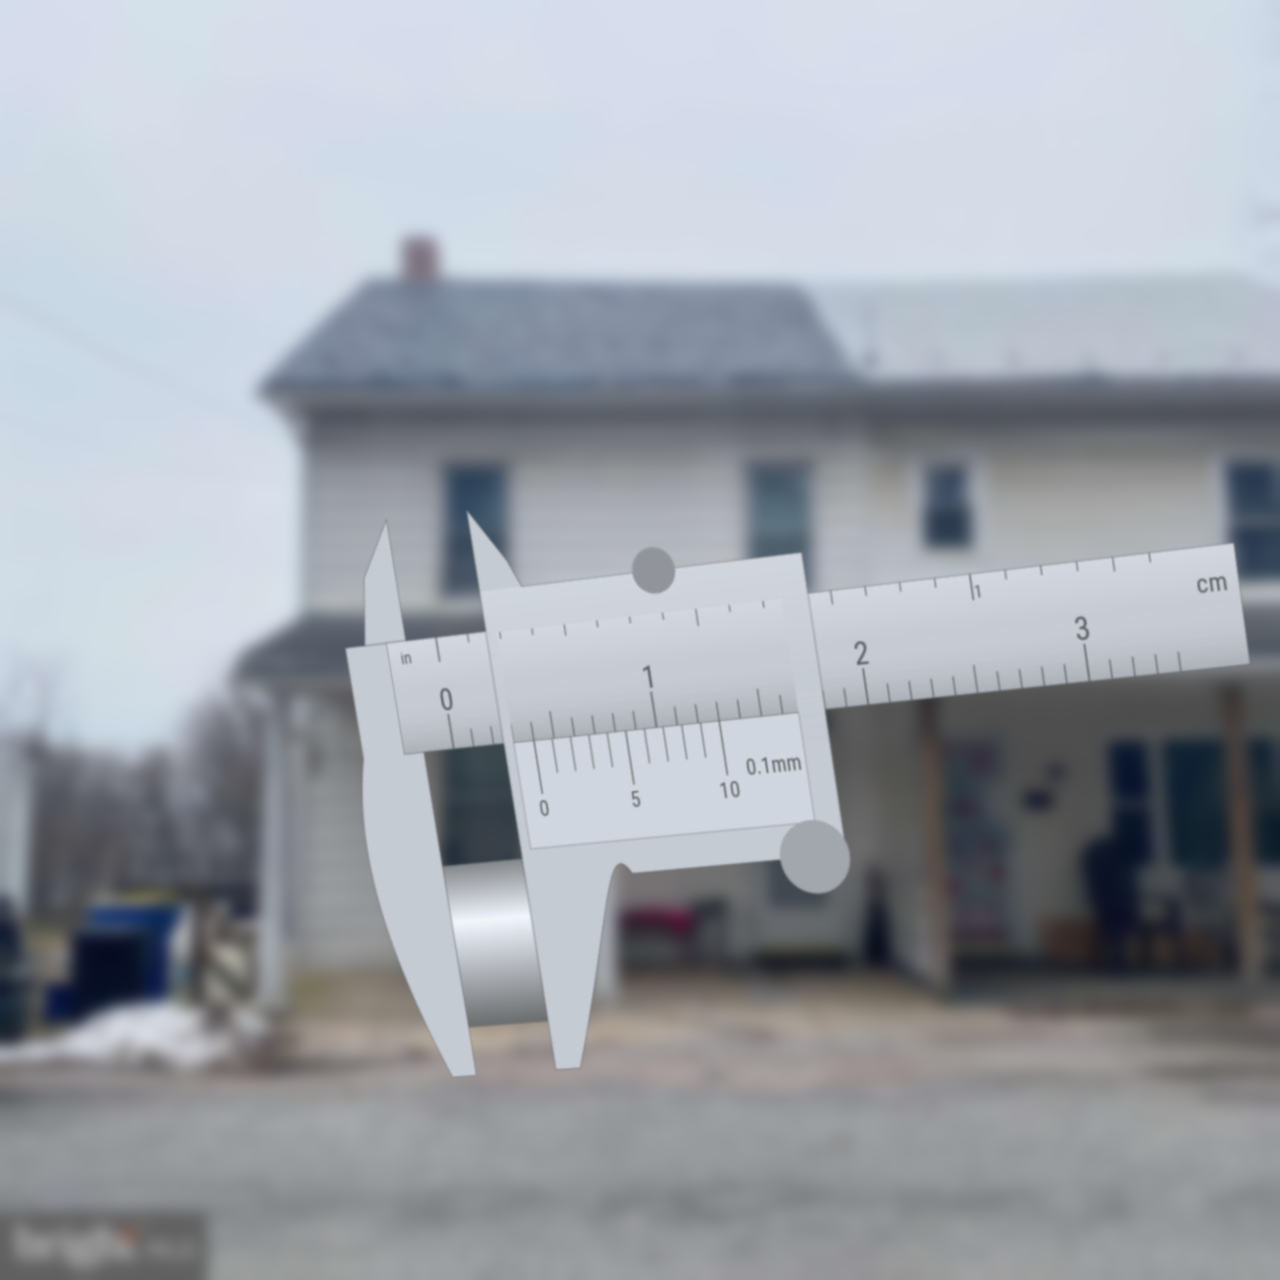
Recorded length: mm 4.0
